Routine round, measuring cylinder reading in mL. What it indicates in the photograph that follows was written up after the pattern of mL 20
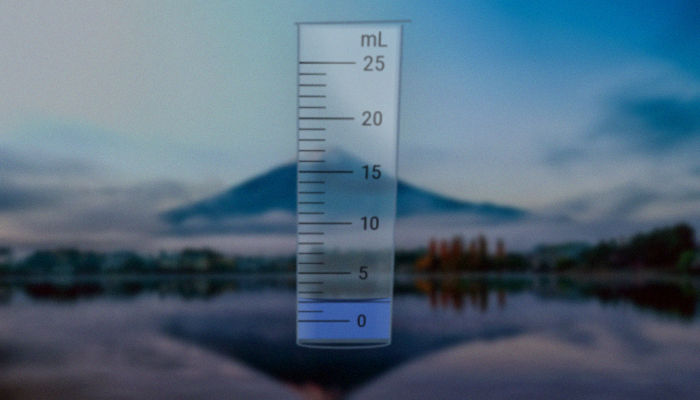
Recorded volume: mL 2
